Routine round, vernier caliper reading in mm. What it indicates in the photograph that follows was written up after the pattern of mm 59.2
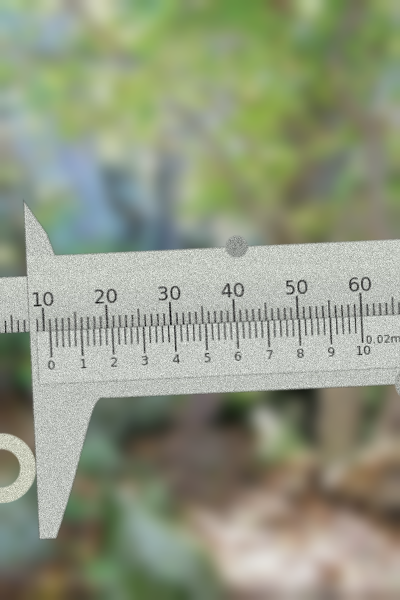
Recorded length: mm 11.0
